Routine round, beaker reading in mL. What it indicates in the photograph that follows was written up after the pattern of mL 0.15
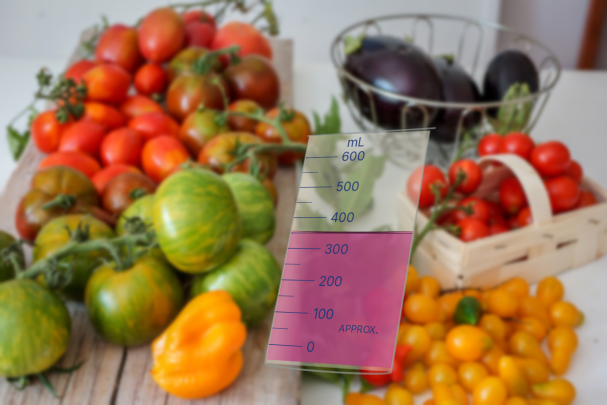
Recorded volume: mL 350
